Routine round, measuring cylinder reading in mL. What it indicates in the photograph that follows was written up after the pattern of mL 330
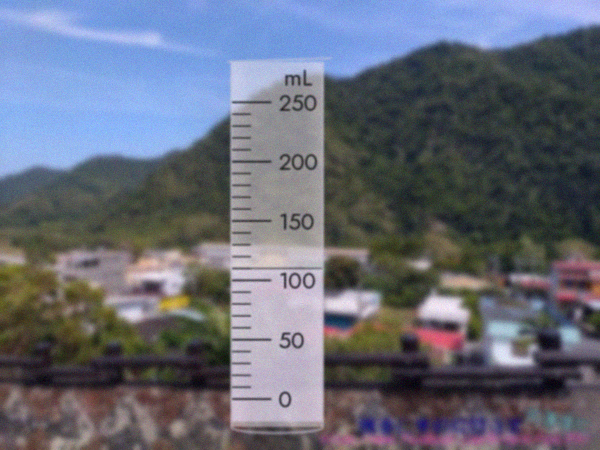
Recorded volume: mL 110
